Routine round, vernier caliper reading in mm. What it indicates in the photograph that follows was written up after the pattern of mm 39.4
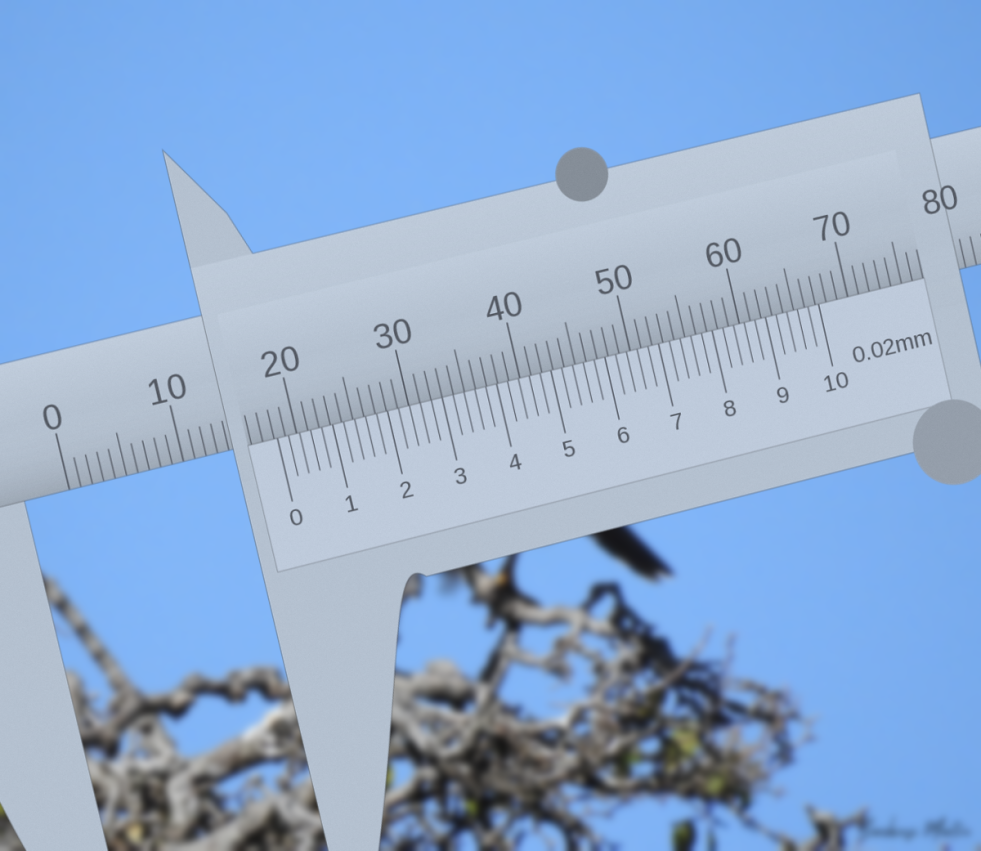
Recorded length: mm 18.3
